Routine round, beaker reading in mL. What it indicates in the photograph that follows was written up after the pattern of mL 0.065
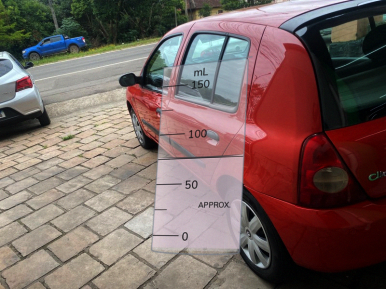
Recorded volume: mL 75
